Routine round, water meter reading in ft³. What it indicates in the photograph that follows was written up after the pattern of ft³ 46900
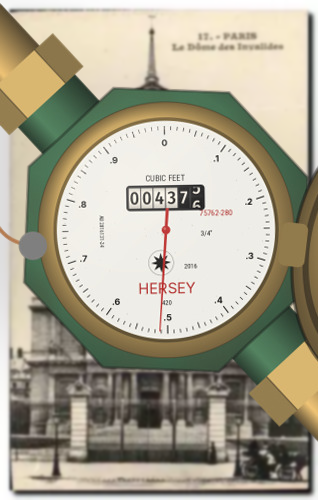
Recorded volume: ft³ 4375.51
